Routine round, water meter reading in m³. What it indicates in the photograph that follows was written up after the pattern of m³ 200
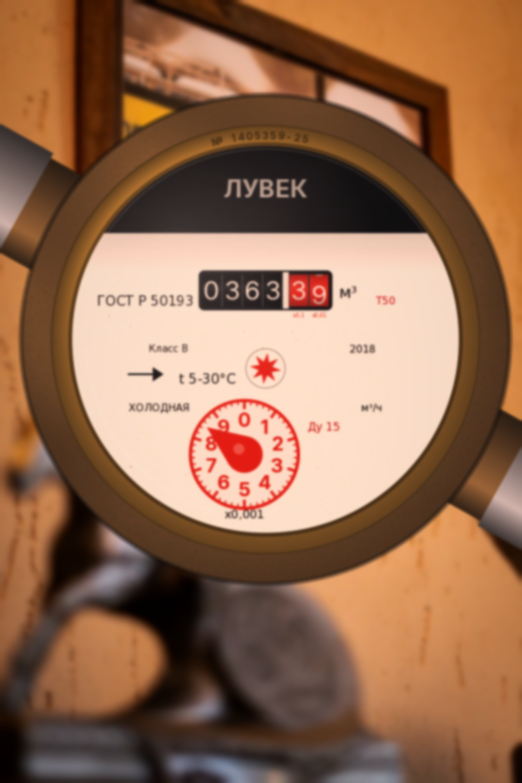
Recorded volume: m³ 363.388
